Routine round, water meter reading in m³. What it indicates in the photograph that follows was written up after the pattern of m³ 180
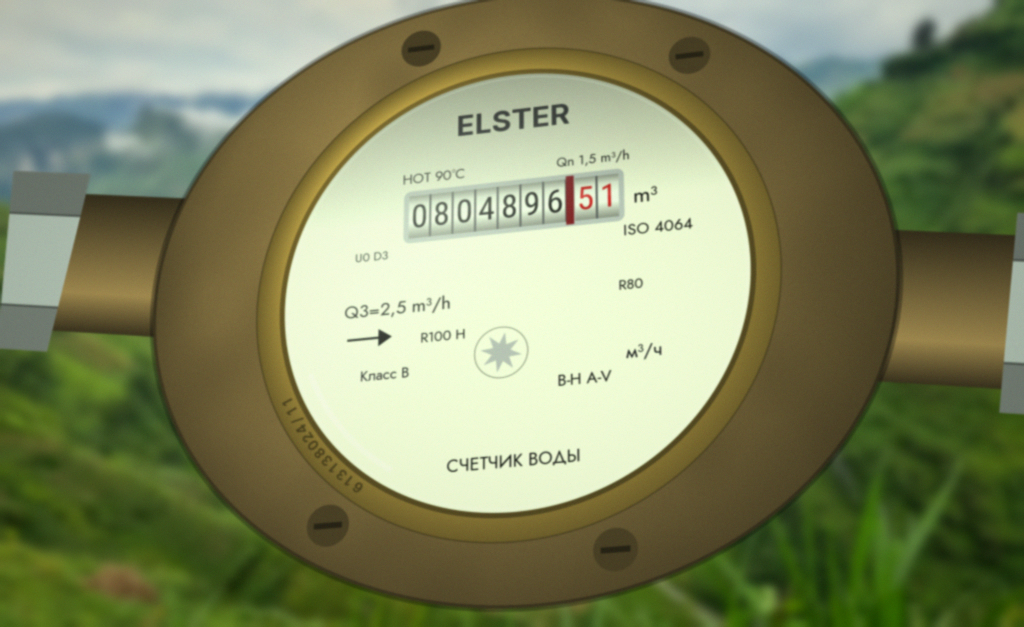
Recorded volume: m³ 804896.51
